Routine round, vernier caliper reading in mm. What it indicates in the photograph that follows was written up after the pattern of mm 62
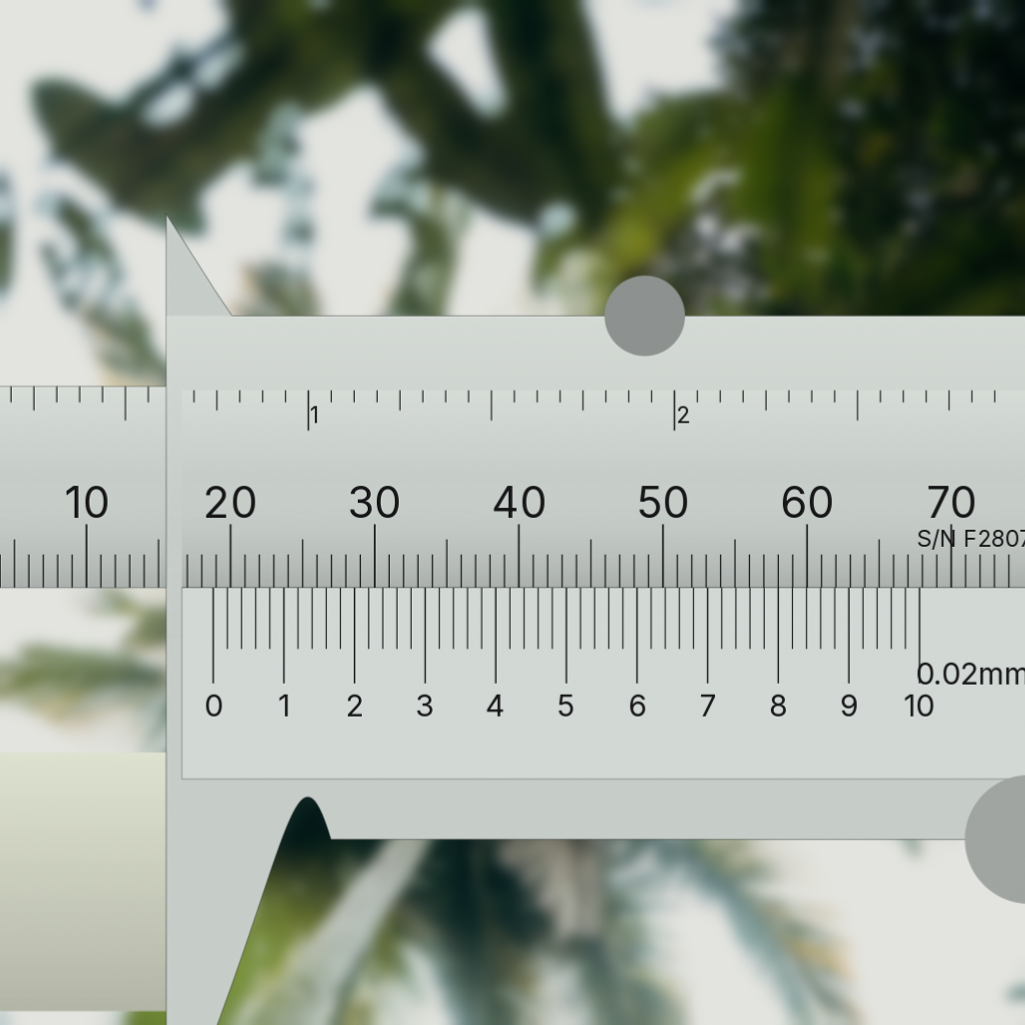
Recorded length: mm 18.8
